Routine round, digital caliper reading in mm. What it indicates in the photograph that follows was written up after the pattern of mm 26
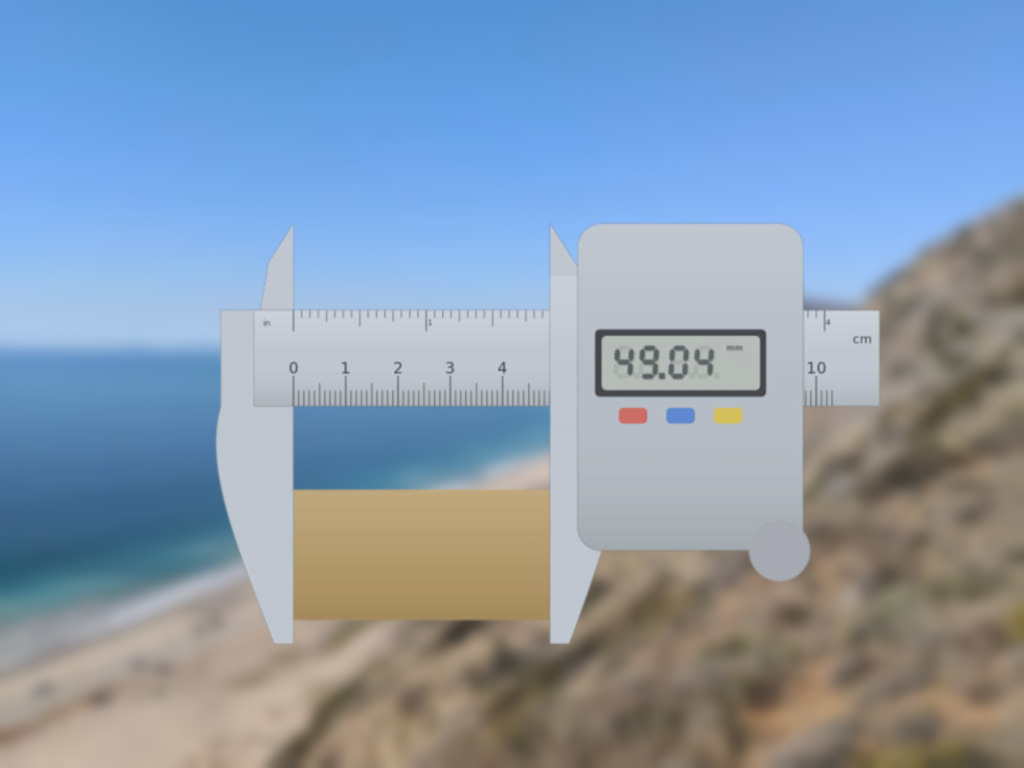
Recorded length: mm 49.04
